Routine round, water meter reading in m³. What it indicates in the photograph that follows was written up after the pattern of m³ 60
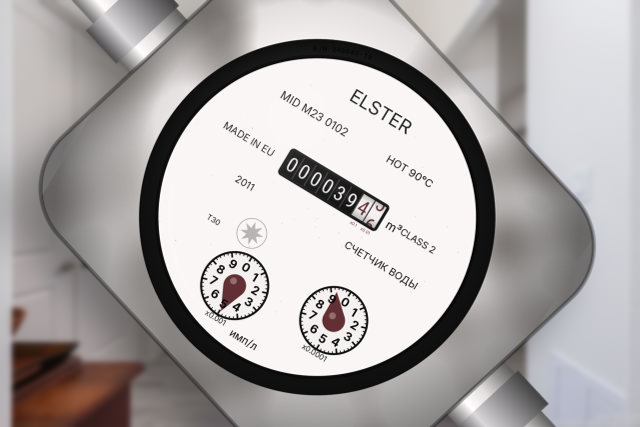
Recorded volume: m³ 39.4549
